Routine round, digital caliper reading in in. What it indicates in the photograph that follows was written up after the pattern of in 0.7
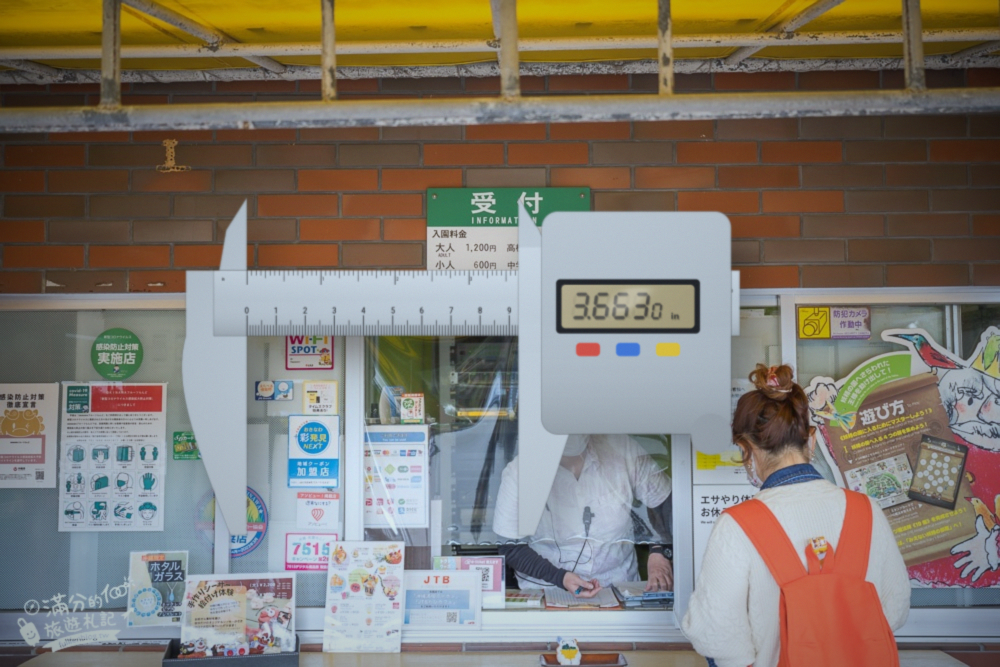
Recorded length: in 3.6630
